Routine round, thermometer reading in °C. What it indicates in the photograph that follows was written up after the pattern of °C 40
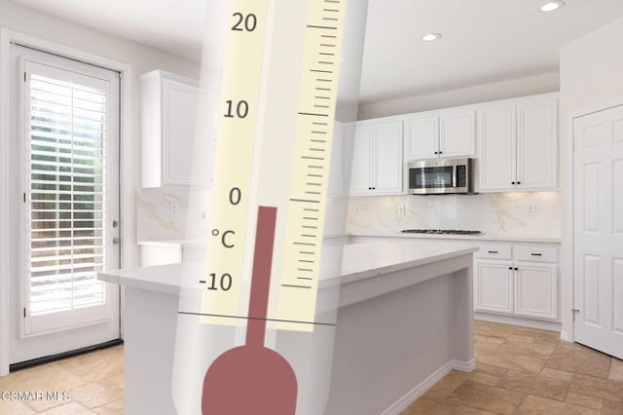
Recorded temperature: °C -1
